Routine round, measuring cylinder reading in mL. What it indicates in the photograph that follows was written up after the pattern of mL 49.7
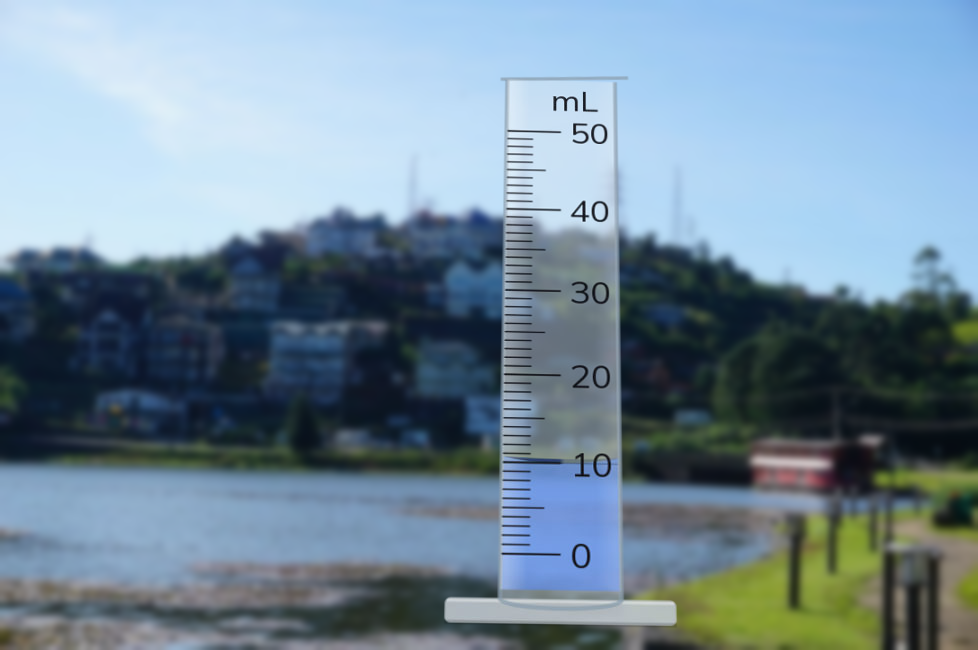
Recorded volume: mL 10
